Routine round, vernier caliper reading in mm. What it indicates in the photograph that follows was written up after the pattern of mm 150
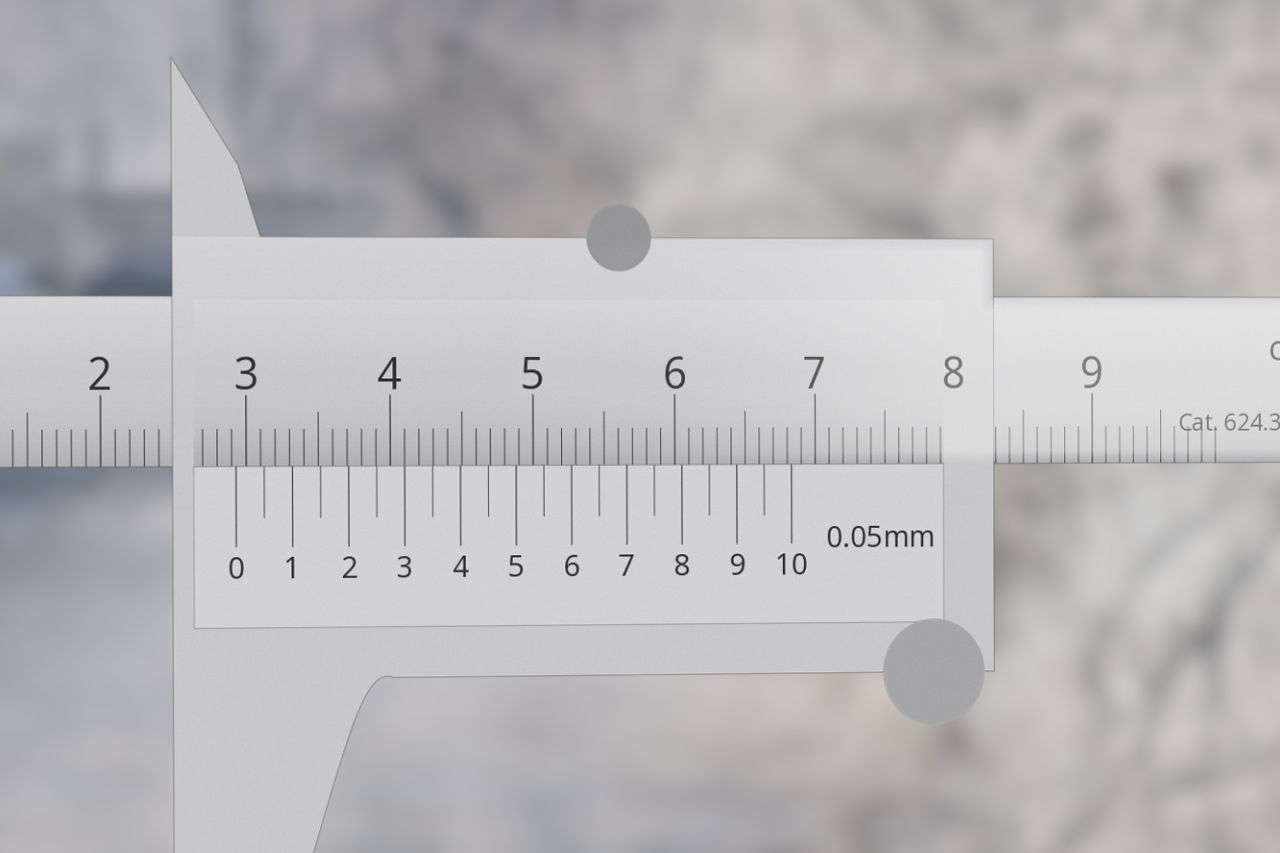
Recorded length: mm 29.3
